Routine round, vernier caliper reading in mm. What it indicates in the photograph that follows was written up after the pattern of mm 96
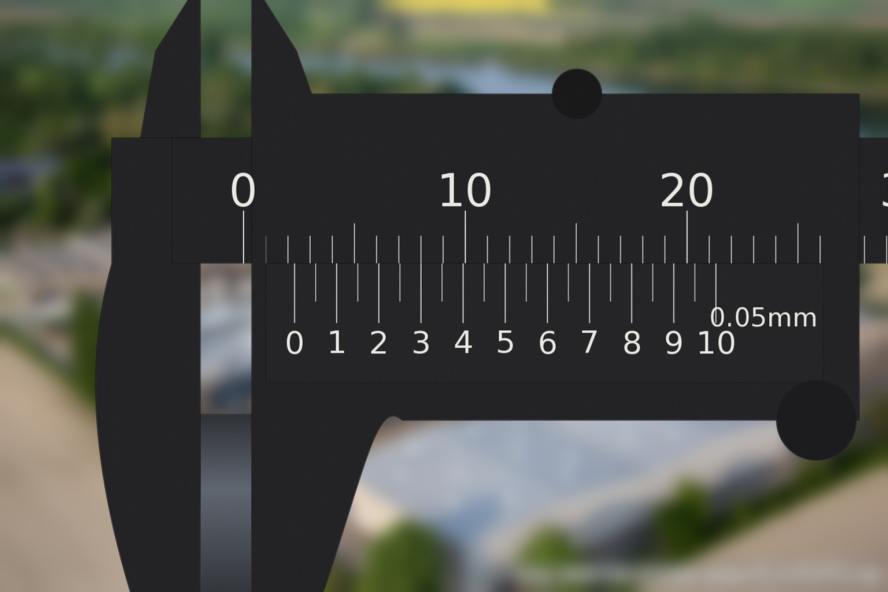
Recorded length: mm 2.30
